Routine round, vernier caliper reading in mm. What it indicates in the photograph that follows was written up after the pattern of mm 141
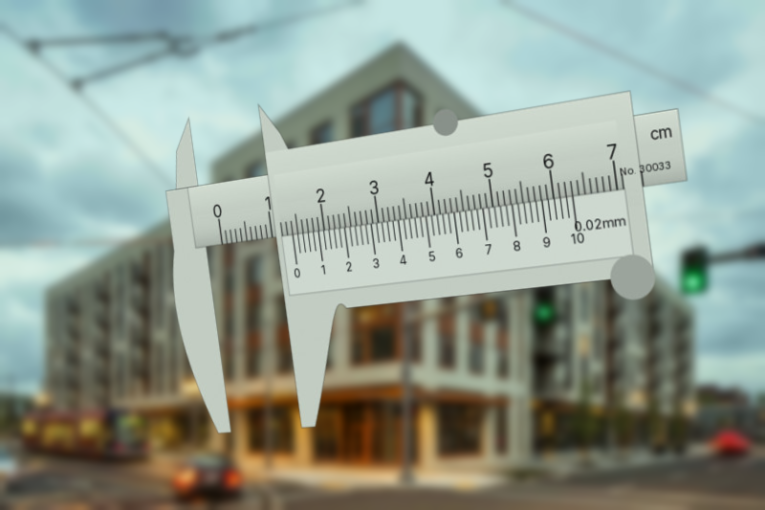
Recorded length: mm 14.0
